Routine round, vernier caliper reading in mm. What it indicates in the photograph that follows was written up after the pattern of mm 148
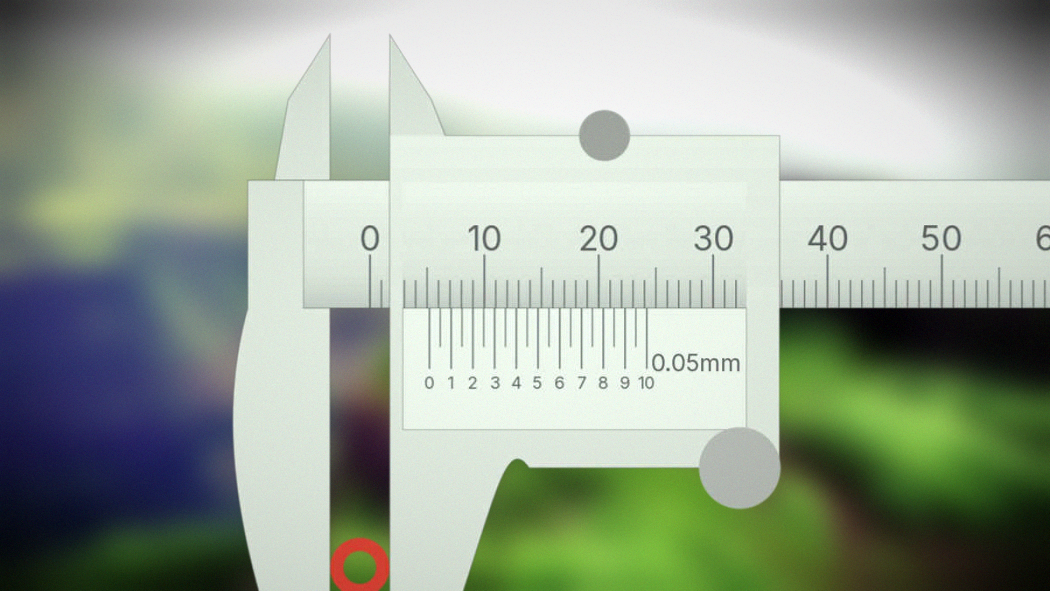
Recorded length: mm 5.2
